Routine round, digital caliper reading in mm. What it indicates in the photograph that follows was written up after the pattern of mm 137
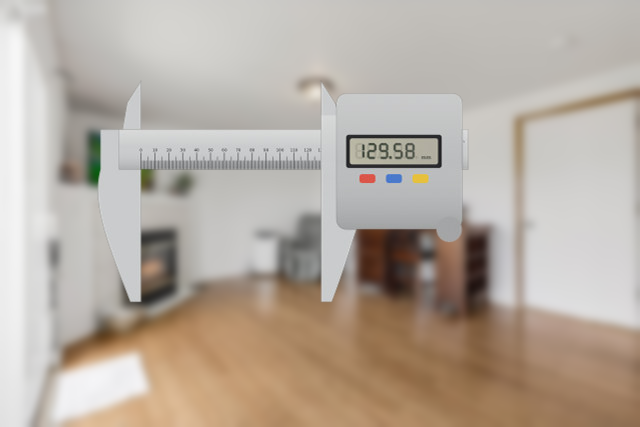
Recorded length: mm 129.58
